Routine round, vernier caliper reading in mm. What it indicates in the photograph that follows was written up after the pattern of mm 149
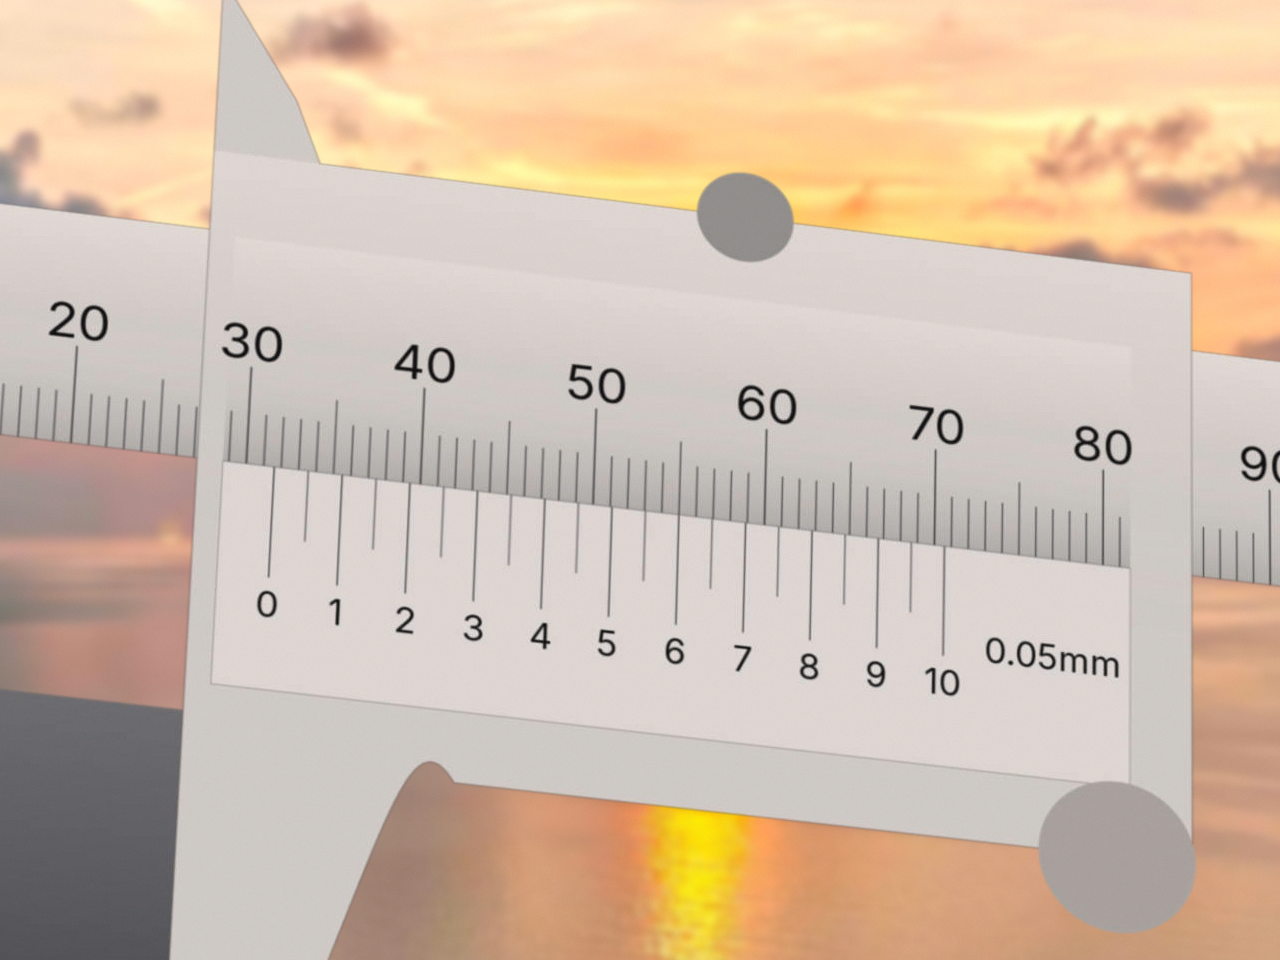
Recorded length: mm 31.6
